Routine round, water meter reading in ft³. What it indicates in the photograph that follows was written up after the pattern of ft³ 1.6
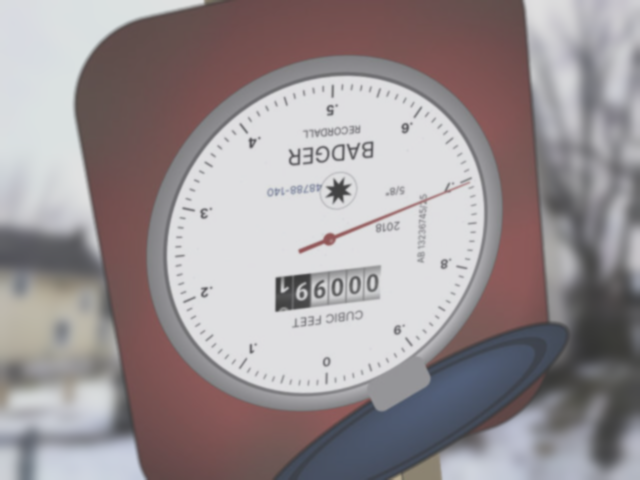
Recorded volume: ft³ 990.70
